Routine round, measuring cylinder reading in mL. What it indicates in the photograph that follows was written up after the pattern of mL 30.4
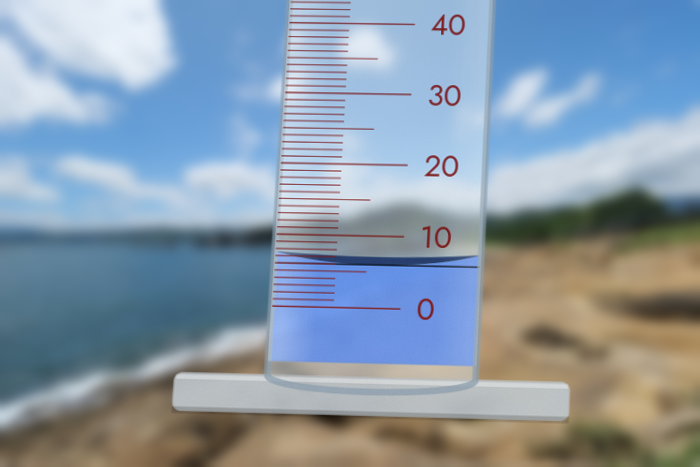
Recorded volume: mL 6
